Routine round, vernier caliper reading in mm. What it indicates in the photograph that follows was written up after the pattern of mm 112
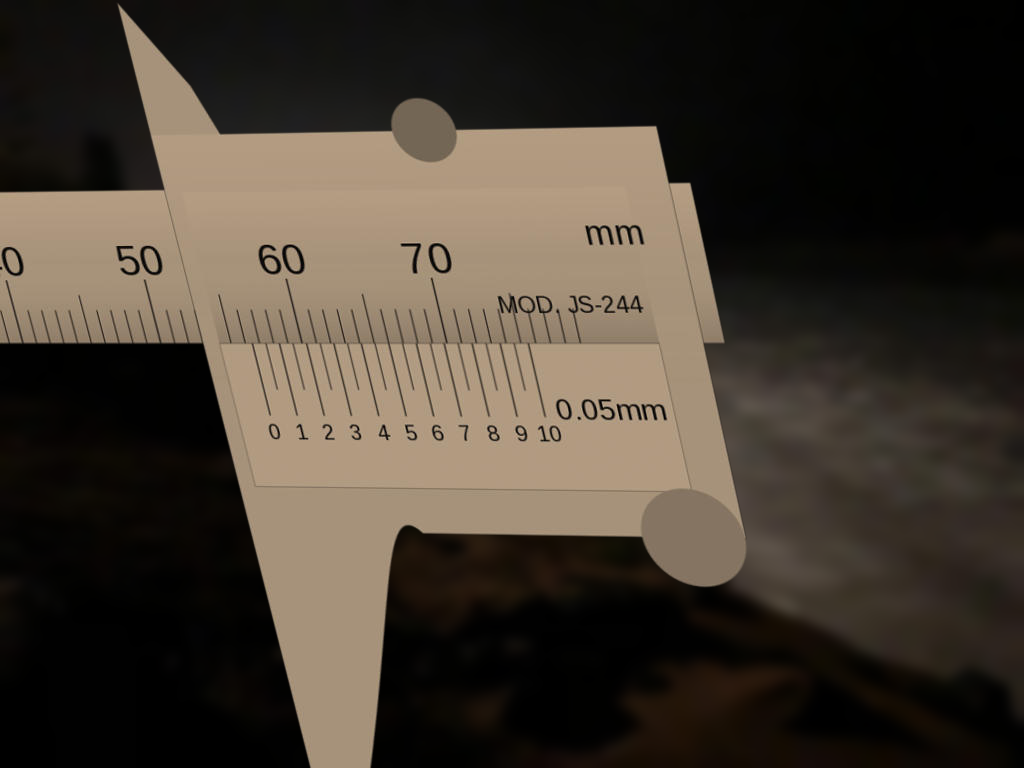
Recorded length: mm 56.5
